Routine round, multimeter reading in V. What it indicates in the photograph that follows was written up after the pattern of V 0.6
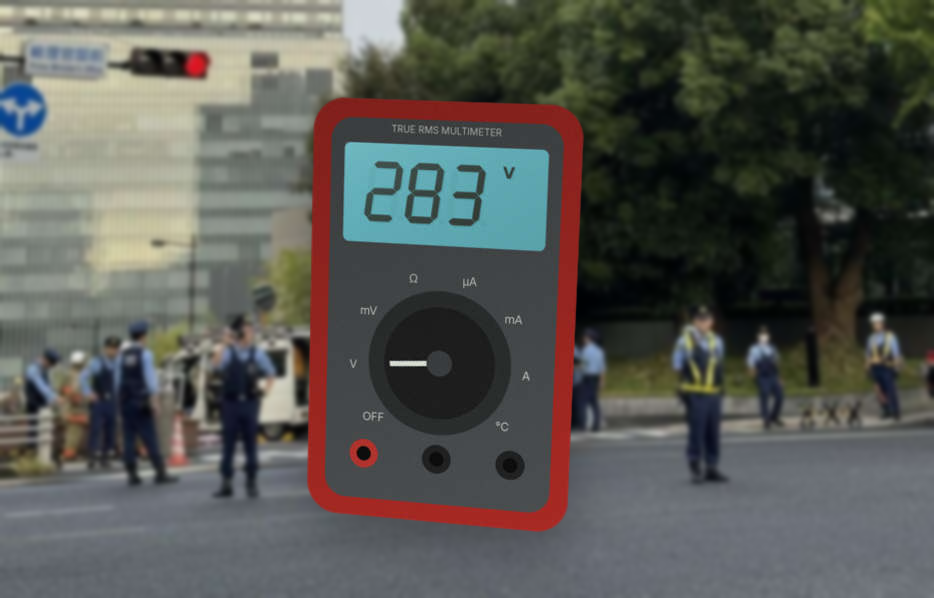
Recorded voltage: V 283
